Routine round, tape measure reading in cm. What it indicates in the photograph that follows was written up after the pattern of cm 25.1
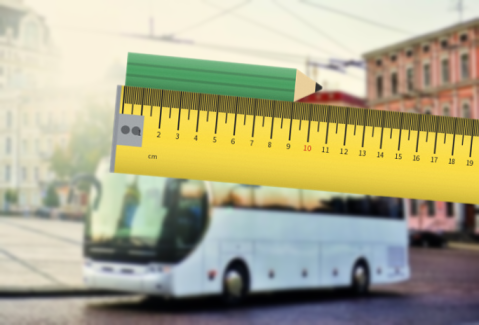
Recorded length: cm 10.5
